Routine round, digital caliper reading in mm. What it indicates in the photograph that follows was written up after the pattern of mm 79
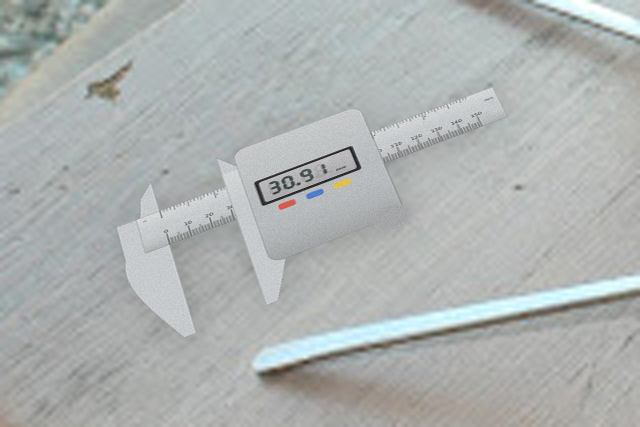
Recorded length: mm 30.91
